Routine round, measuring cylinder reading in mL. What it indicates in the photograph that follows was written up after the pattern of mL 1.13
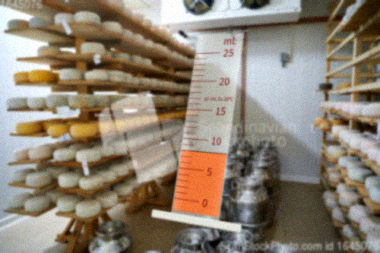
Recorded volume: mL 8
